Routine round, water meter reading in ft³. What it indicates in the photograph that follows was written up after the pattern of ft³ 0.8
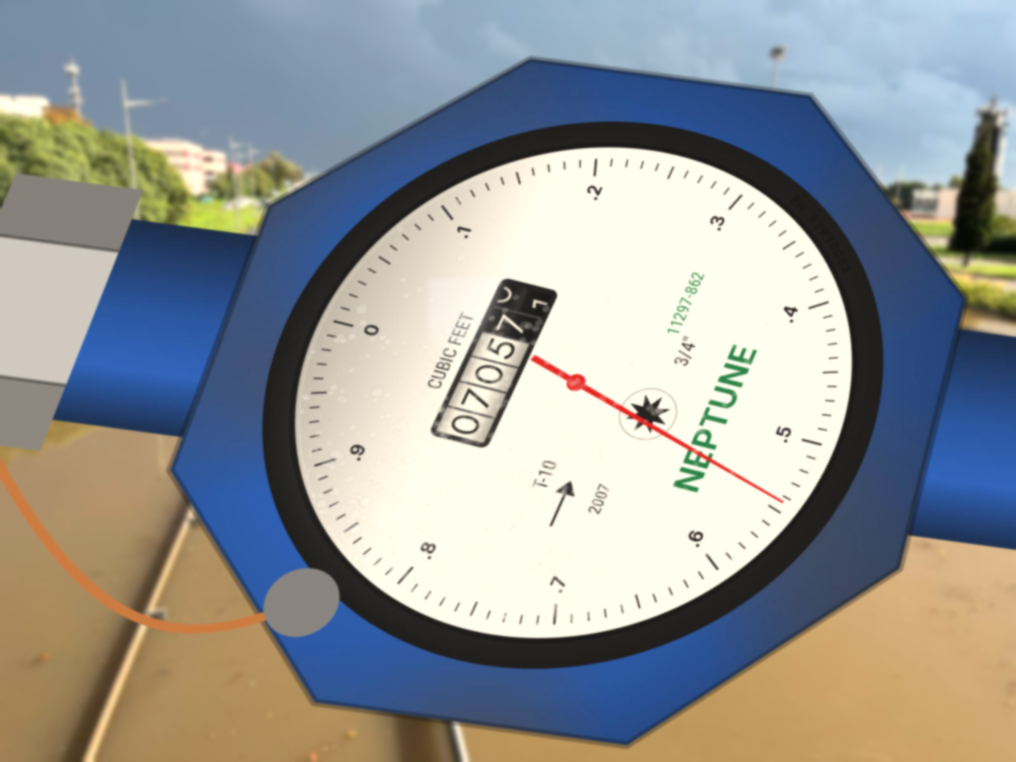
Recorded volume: ft³ 70570.54
